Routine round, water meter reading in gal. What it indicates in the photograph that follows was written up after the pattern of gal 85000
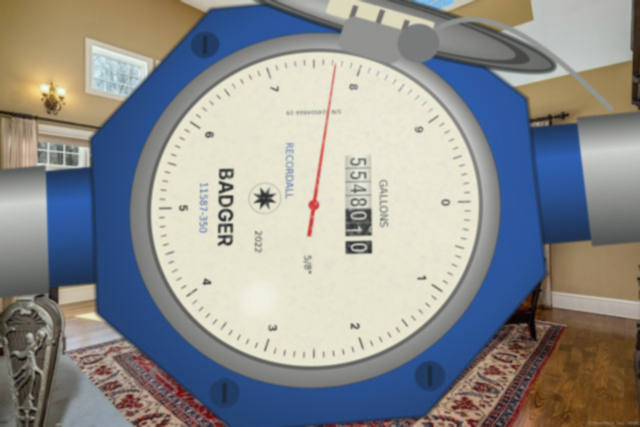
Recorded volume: gal 5548007.7
